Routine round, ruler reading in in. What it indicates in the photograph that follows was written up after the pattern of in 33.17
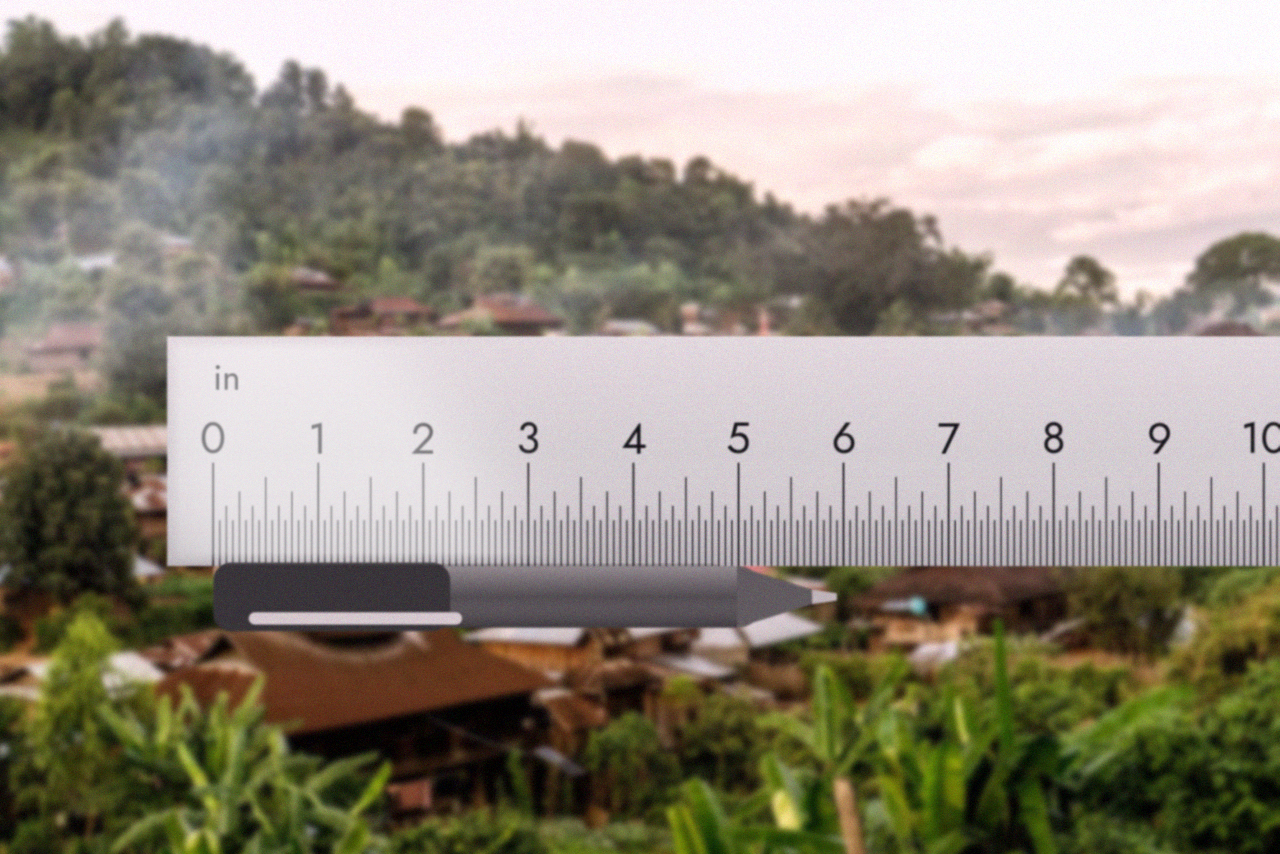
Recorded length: in 5.9375
